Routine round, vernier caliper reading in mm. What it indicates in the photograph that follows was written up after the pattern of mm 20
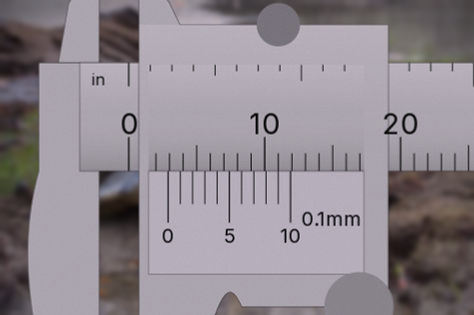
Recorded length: mm 2.9
